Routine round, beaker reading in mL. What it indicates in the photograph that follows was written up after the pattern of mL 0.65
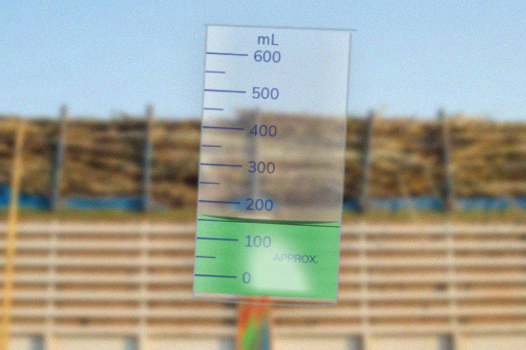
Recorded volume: mL 150
